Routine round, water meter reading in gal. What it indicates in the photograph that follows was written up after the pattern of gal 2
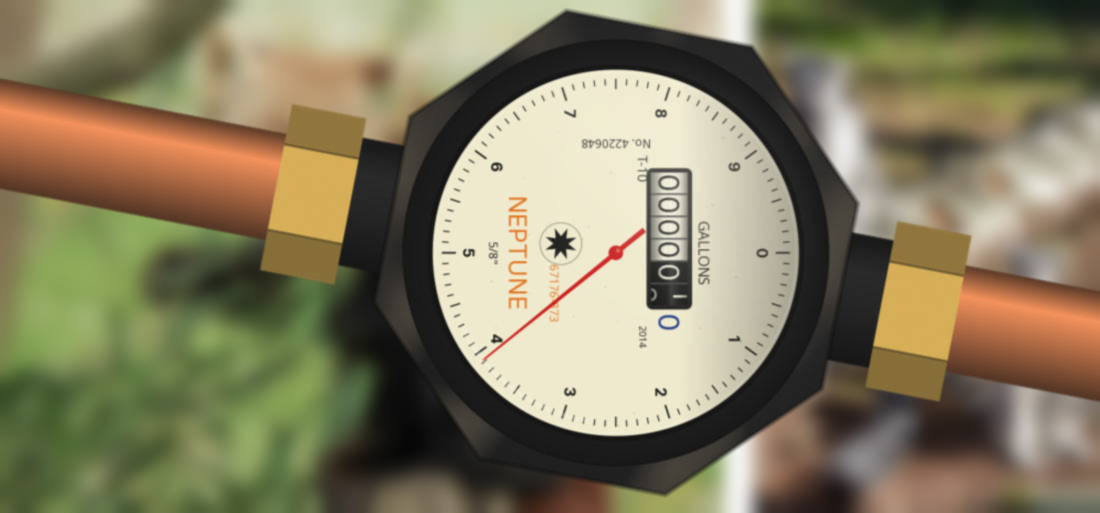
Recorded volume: gal 13.9
